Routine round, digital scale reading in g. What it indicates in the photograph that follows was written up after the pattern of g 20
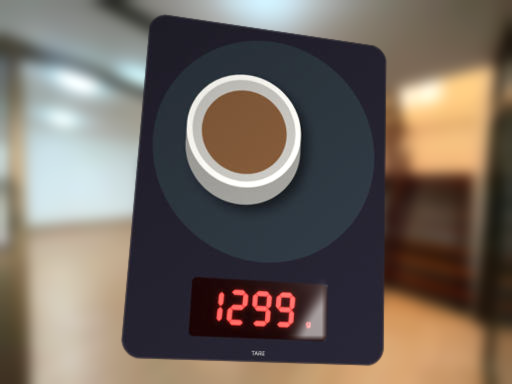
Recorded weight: g 1299
